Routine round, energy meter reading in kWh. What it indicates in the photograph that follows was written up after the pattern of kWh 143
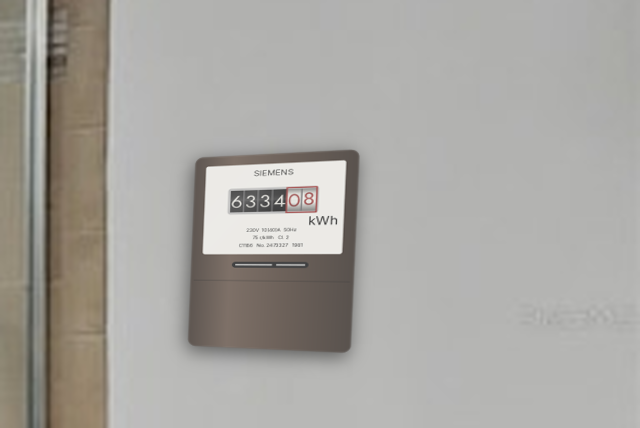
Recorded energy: kWh 6334.08
